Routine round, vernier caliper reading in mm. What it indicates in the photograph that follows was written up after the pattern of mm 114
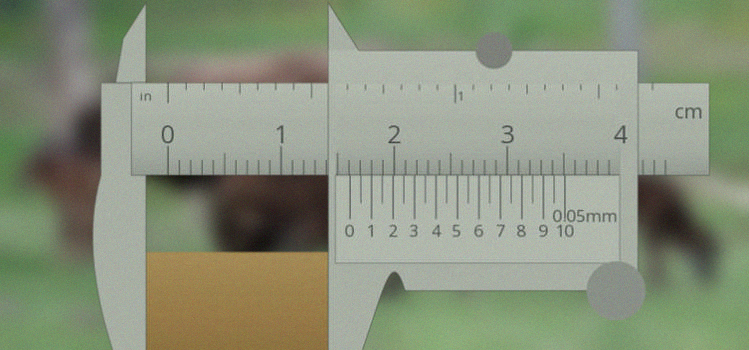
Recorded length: mm 16.1
